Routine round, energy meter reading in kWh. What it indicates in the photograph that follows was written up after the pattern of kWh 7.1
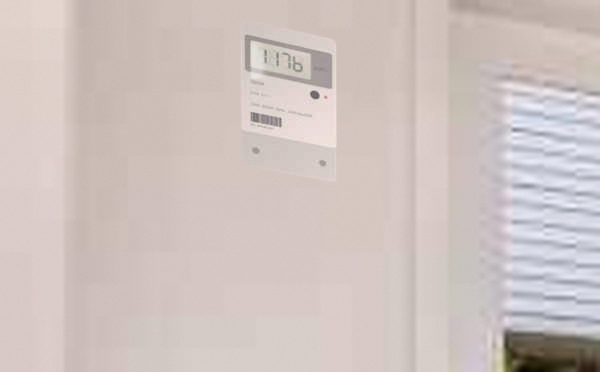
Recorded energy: kWh 1176
